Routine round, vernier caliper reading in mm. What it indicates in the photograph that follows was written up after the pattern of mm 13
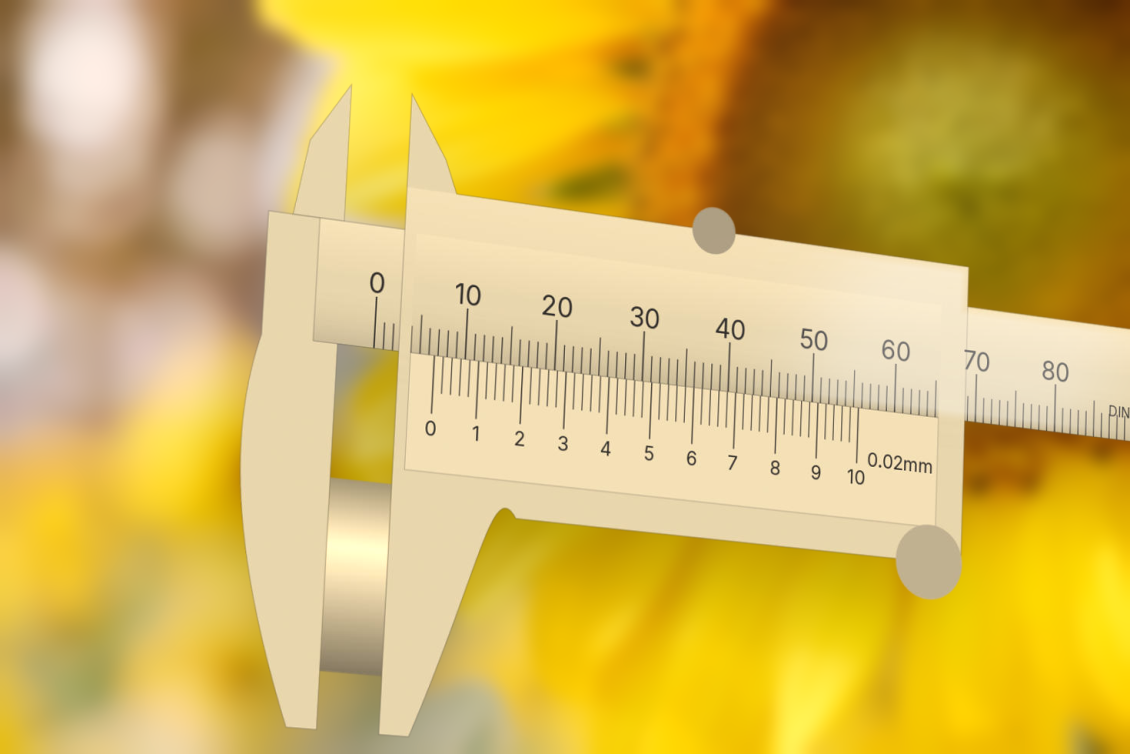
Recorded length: mm 6.6
